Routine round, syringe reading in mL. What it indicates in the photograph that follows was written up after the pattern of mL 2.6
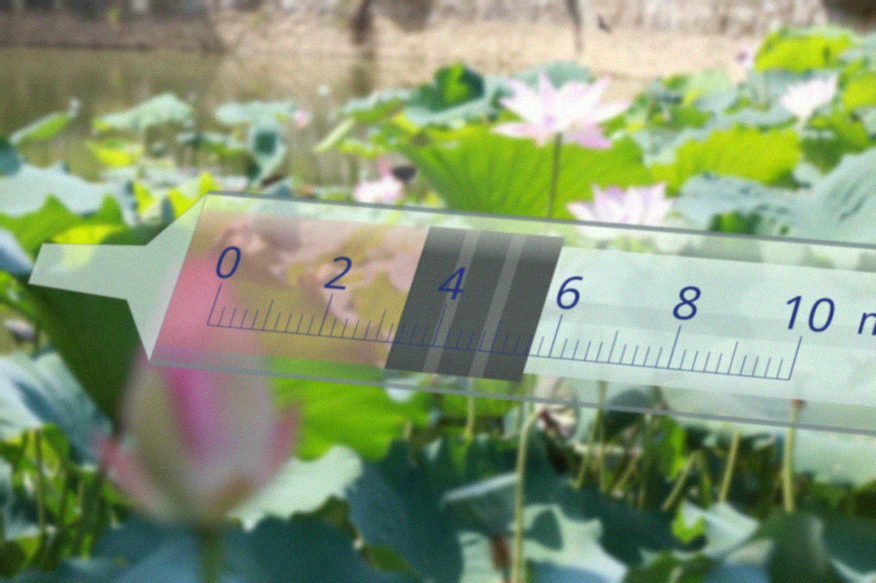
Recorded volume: mL 3.3
